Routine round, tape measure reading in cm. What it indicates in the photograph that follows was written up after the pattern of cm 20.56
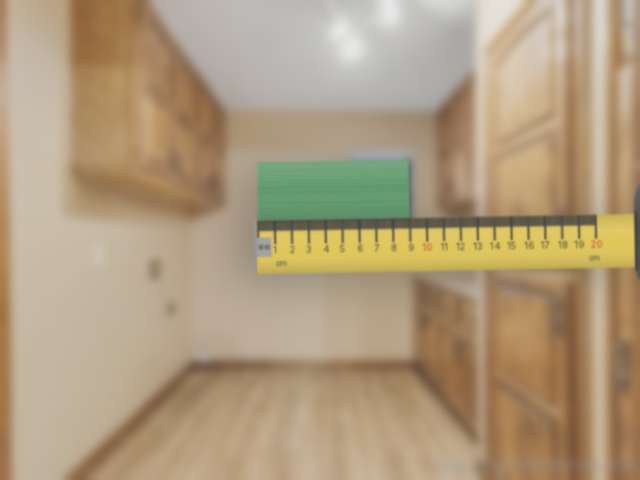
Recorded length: cm 9
